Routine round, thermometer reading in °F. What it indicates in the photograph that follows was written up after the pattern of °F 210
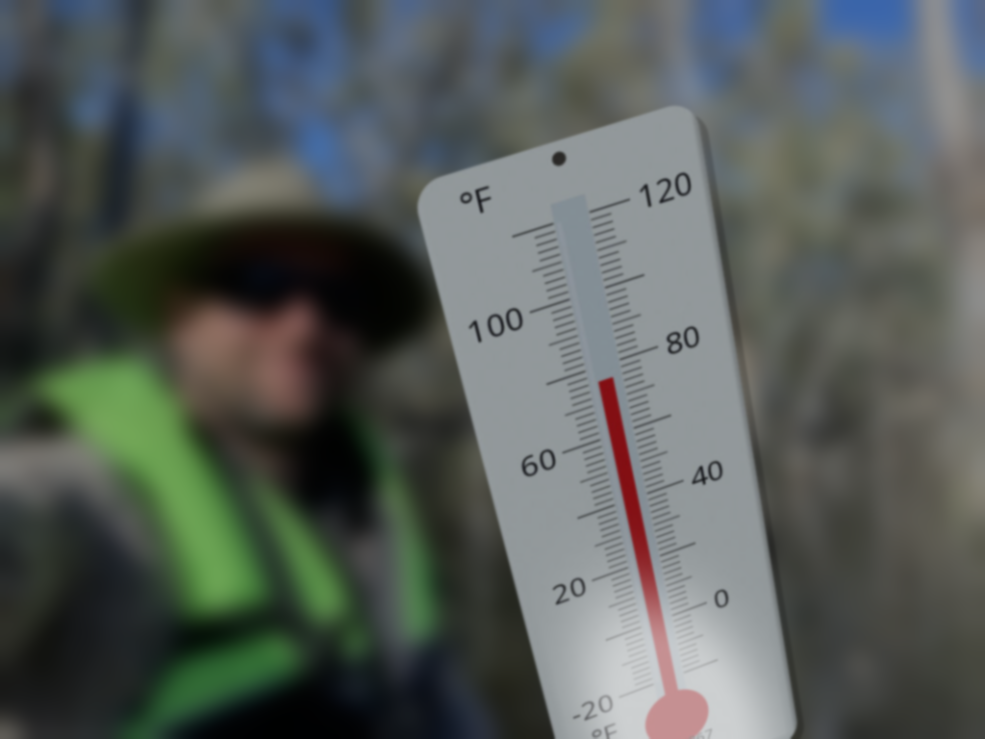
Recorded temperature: °F 76
